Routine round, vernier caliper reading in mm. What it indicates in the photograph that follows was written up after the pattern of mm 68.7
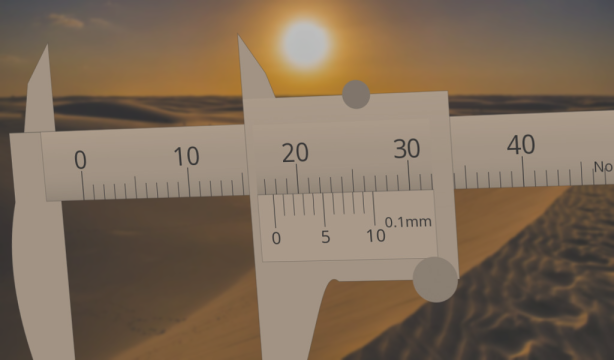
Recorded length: mm 17.7
